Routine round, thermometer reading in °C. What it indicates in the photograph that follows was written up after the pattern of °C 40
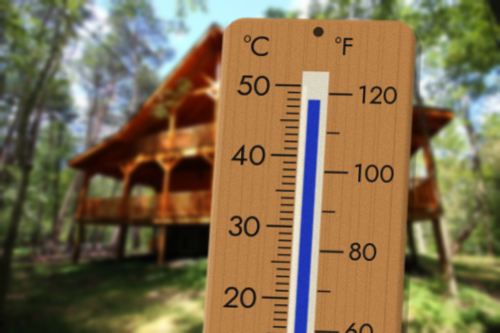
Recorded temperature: °C 48
